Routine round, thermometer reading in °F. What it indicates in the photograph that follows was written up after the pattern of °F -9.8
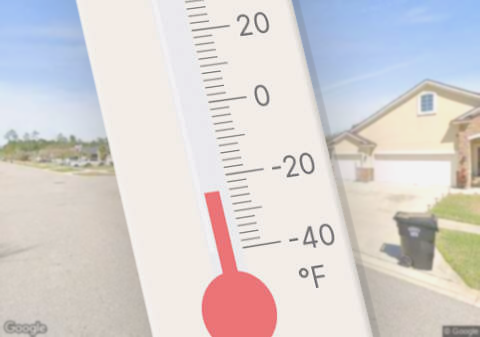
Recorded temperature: °F -24
